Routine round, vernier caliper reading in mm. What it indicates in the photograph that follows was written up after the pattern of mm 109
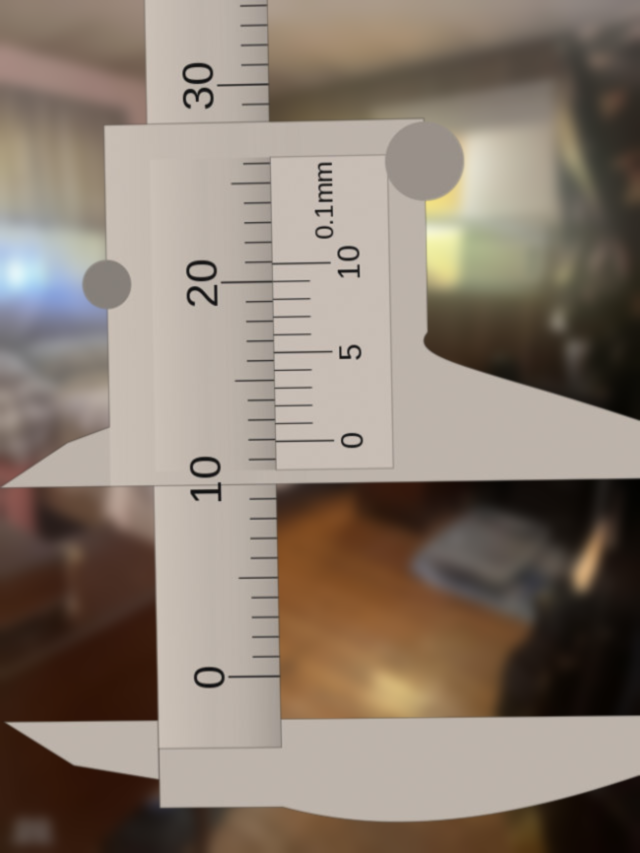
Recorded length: mm 11.9
